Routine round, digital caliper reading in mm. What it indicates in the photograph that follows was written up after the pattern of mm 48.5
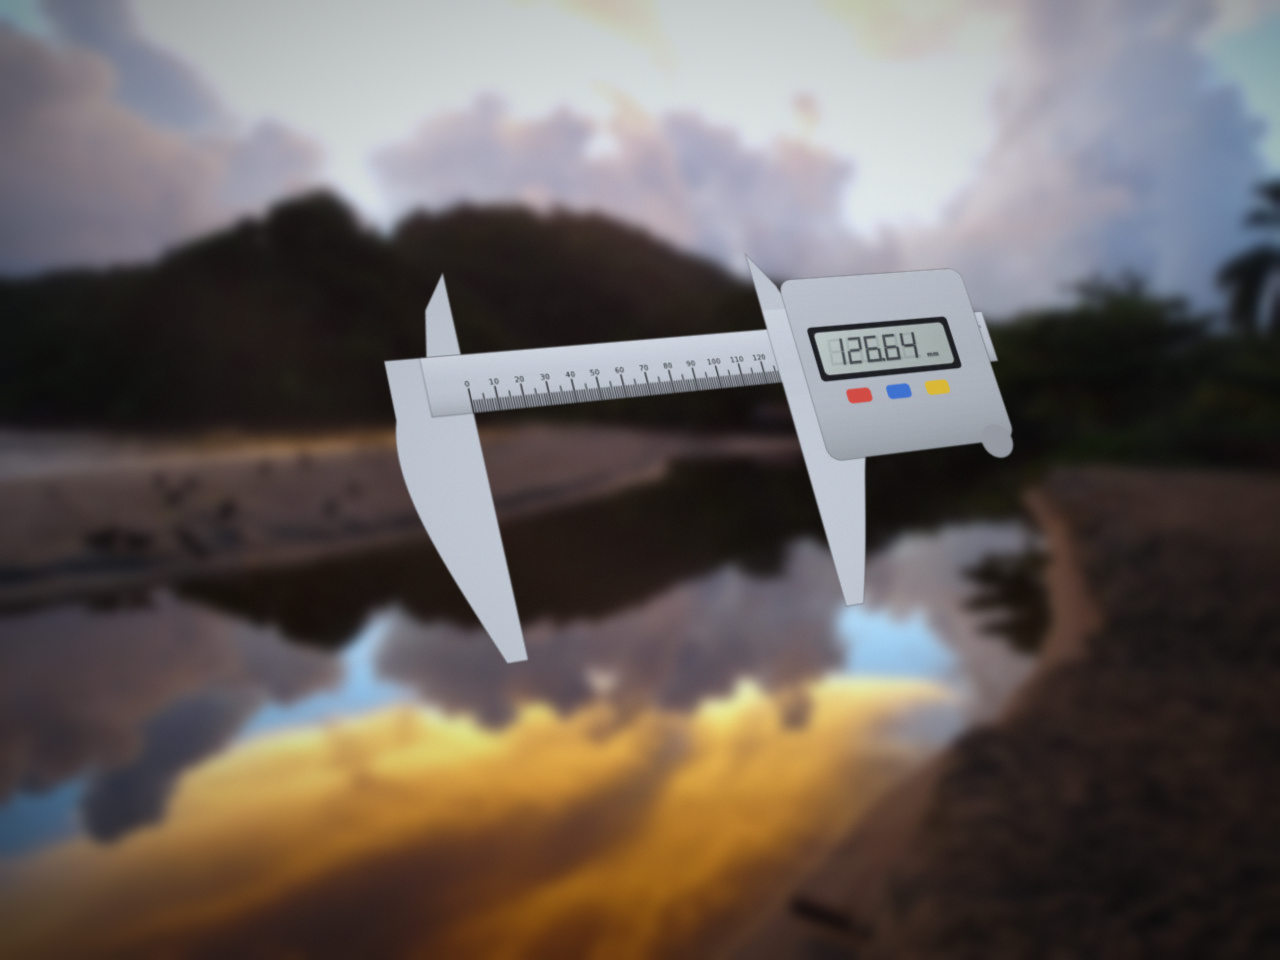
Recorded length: mm 126.64
